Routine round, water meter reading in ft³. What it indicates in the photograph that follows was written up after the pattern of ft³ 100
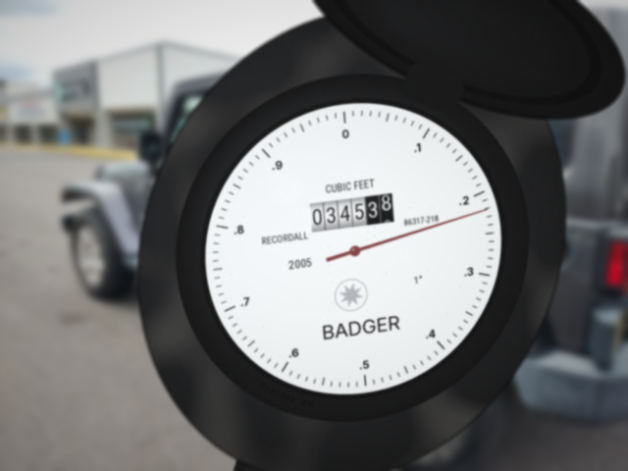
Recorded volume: ft³ 34538.22
